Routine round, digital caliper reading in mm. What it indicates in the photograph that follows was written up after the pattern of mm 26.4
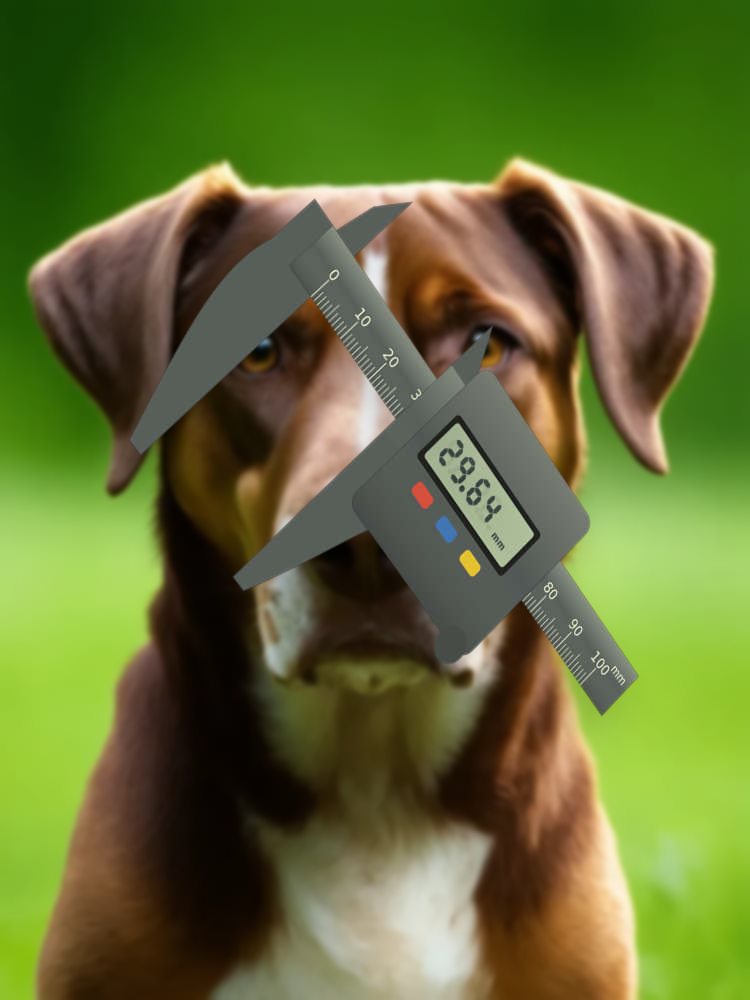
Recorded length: mm 29.64
